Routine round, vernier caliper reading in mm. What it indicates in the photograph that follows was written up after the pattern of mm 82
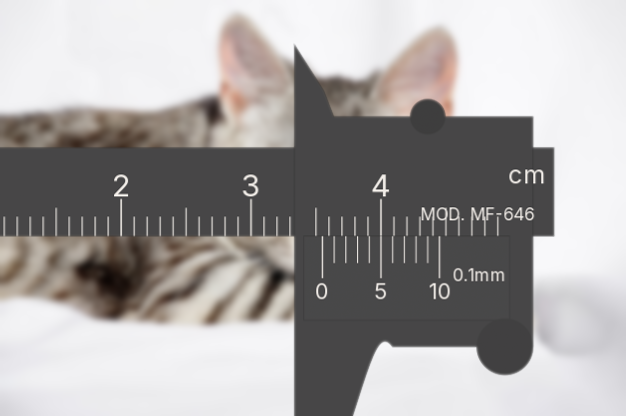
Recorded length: mm 35.5
